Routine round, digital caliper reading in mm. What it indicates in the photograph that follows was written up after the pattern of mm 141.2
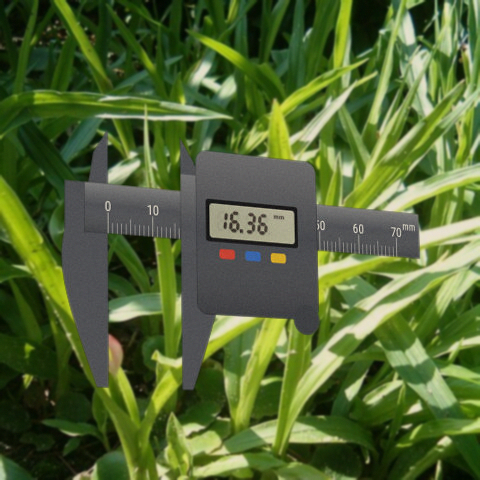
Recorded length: mm 16.36
